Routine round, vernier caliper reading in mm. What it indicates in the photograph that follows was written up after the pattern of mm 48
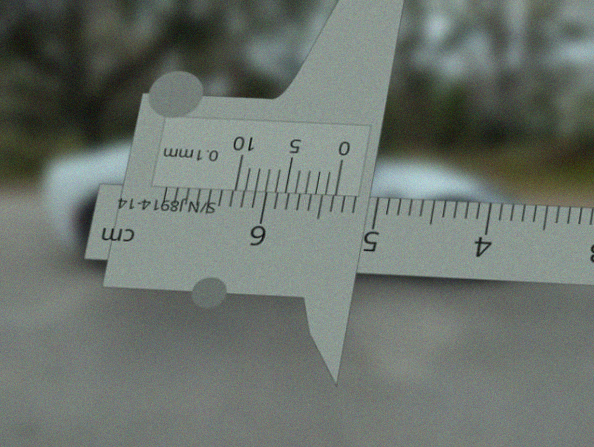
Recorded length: mm 53.8
